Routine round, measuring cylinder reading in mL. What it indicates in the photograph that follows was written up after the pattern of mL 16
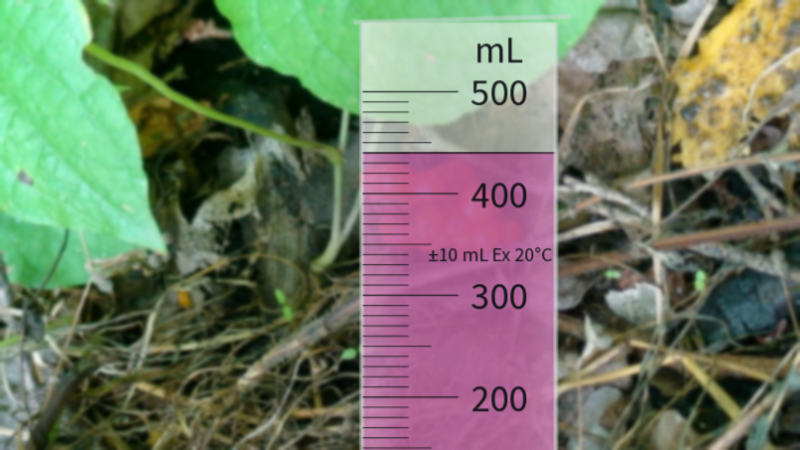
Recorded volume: mL 440
